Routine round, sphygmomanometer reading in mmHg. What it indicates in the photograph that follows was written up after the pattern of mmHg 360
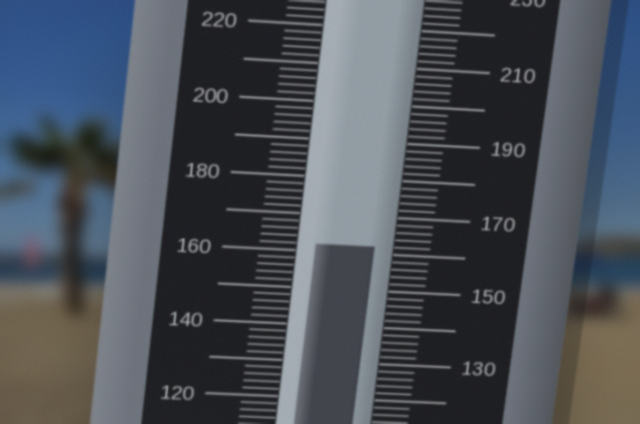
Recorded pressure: mmHg 162
